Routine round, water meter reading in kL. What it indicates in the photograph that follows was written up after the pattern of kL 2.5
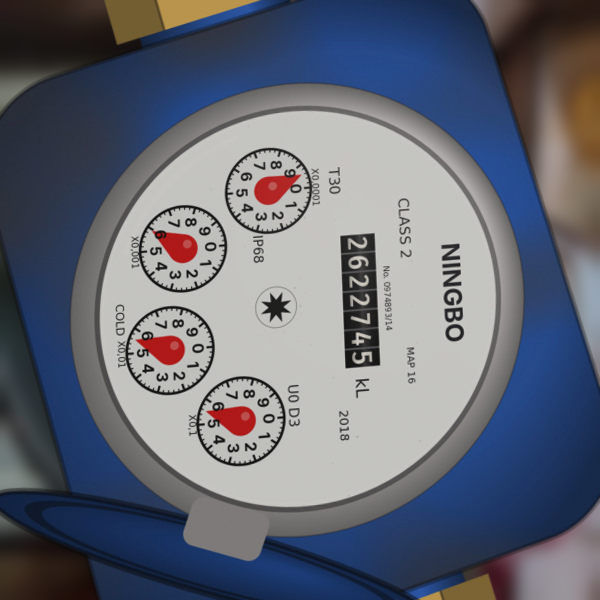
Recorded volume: kL 2622745.5559
